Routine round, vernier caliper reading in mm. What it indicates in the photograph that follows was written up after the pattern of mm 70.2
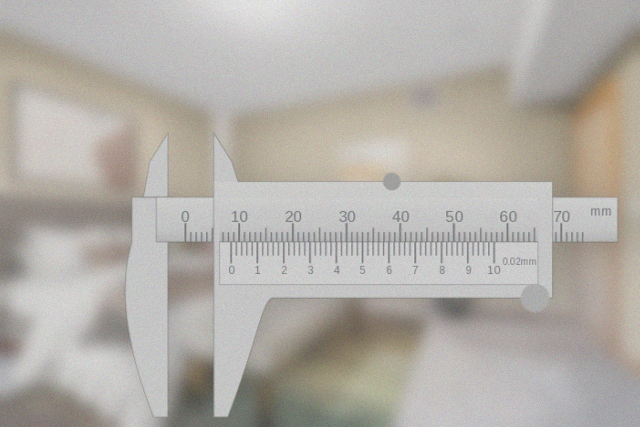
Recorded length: mm 8.5
